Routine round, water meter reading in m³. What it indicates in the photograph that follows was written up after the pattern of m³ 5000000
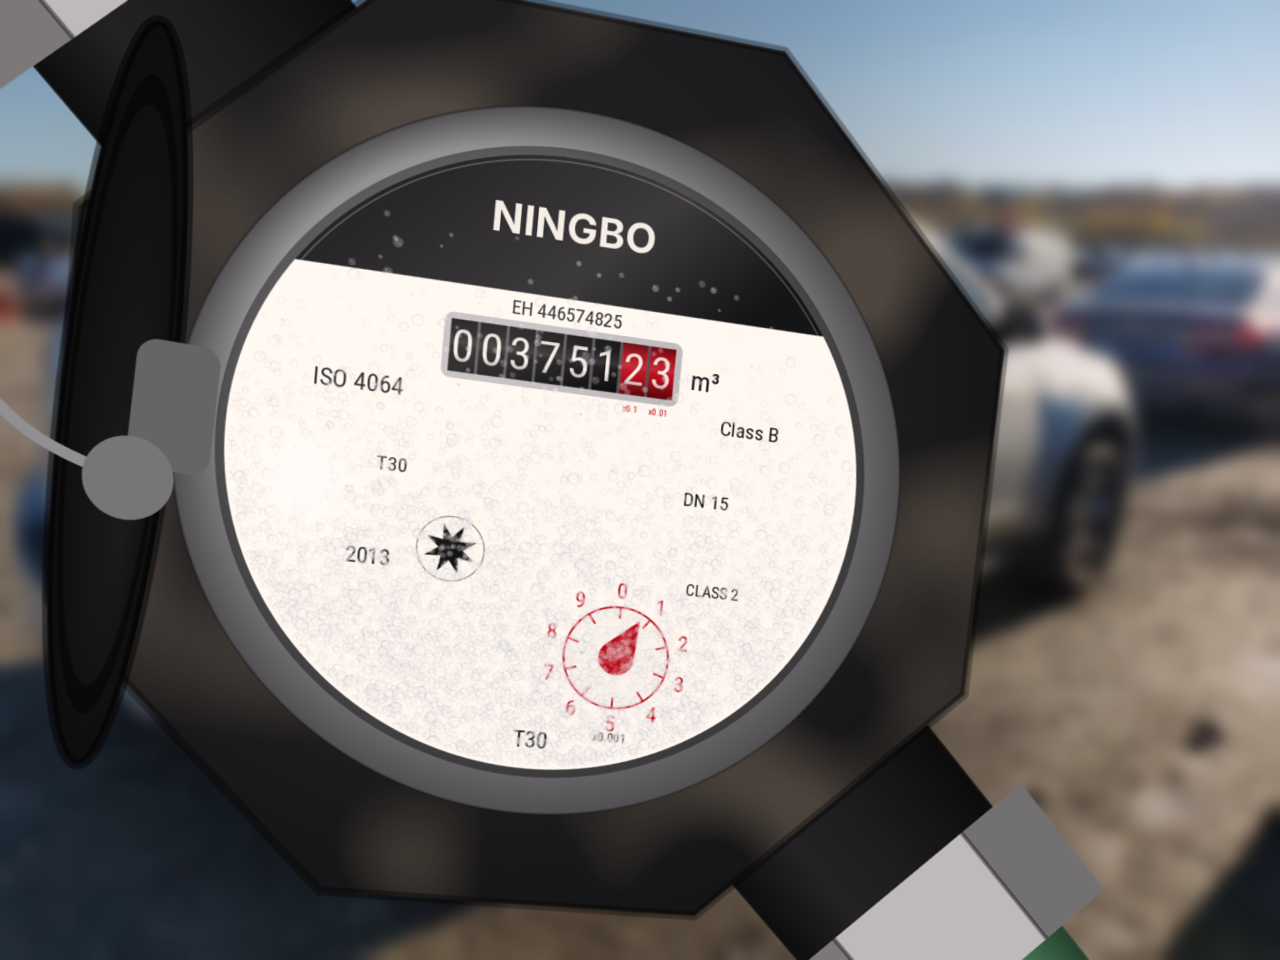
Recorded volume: m³ 3751.230
